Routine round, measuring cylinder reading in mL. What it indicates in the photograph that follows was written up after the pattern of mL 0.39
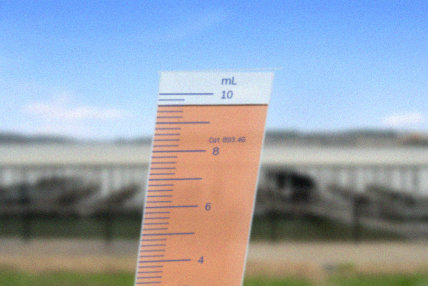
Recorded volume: mL 9.6
